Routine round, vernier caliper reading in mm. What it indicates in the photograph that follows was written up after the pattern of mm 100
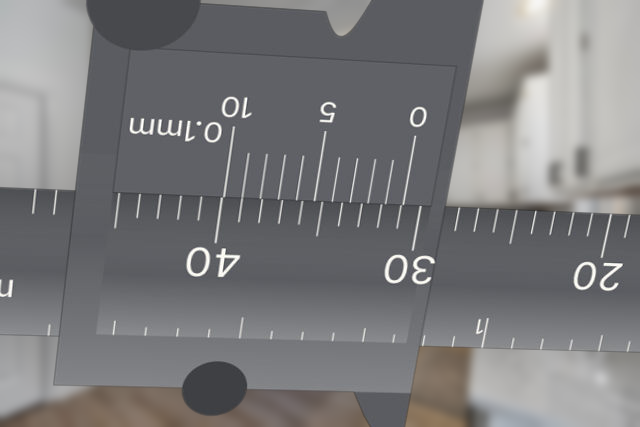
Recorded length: mm 30.9
